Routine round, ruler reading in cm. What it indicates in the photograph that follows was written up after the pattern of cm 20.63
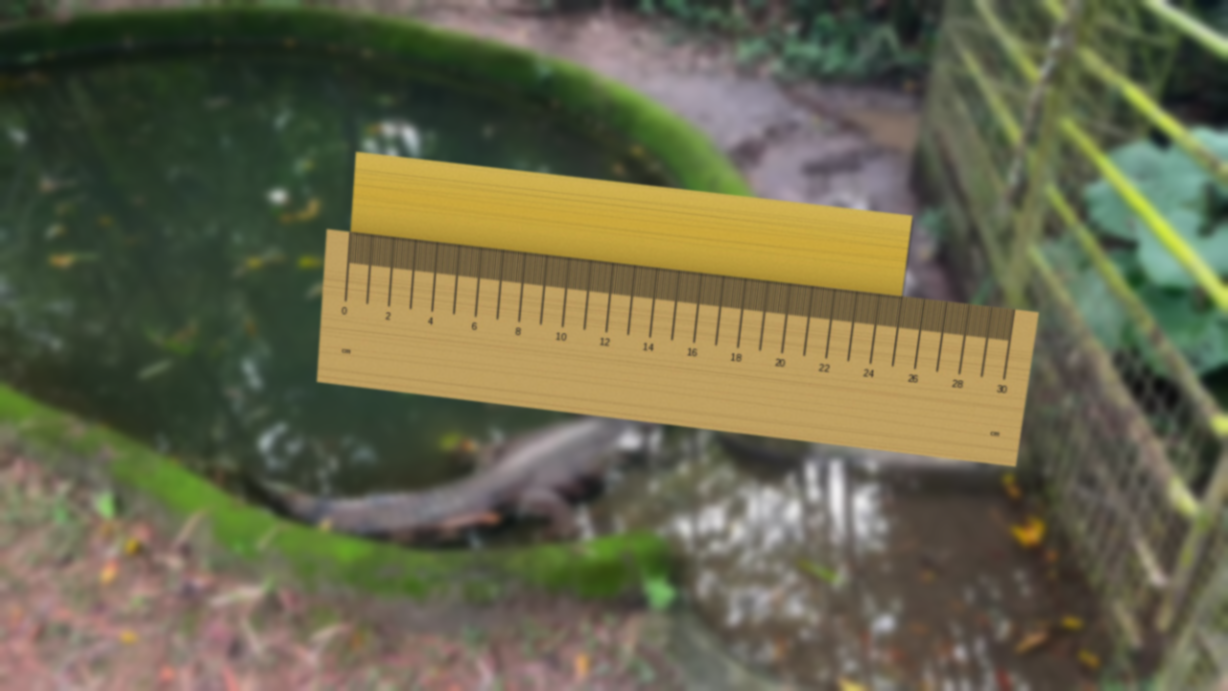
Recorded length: cm 25
